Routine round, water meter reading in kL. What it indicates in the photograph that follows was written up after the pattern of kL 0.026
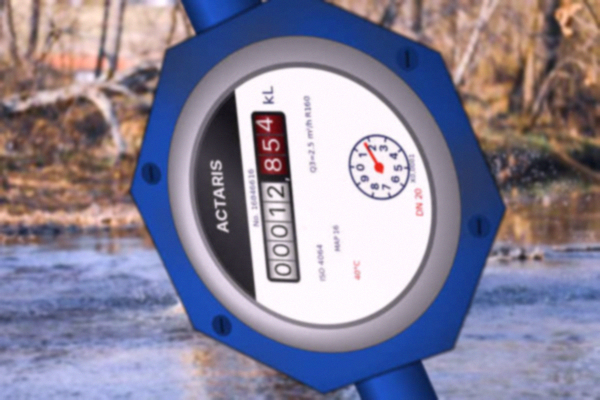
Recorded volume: kL 12.8541
